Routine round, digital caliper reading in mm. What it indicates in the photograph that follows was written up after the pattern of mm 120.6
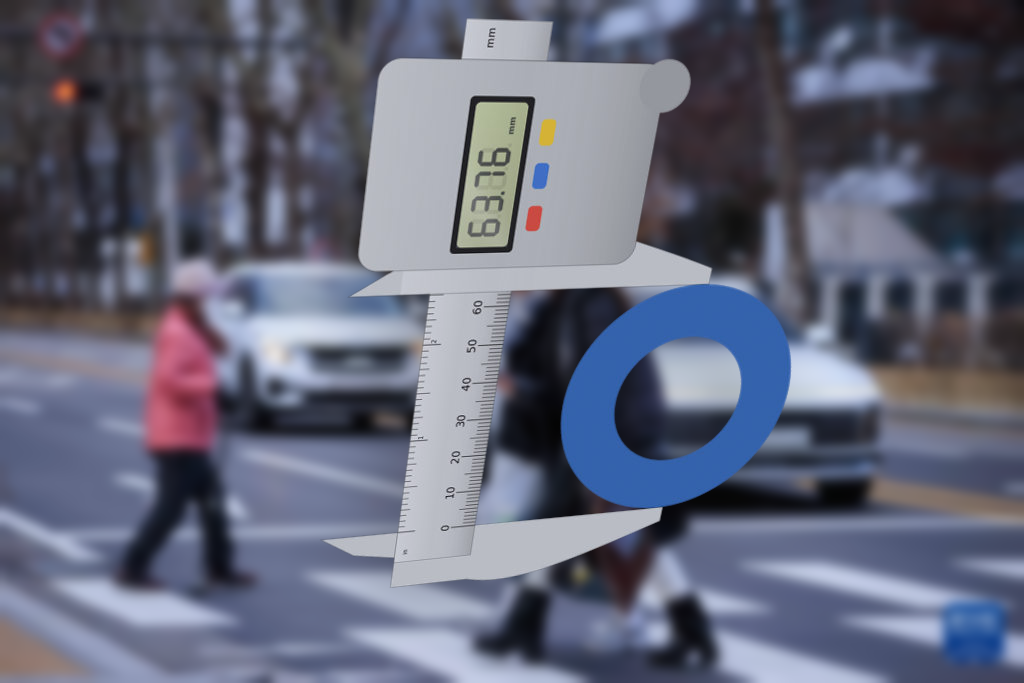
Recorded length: mm 63.76
